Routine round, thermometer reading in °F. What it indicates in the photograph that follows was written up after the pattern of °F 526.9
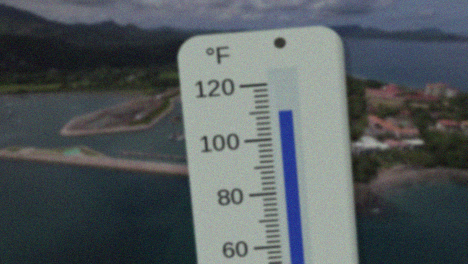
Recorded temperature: °F 110
